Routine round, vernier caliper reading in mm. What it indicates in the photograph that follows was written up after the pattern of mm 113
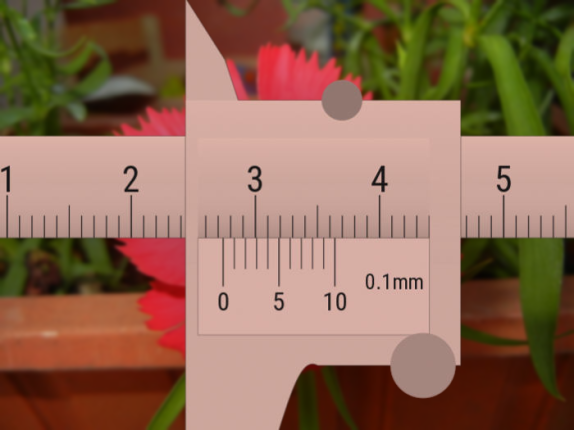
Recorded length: mm 27.4
